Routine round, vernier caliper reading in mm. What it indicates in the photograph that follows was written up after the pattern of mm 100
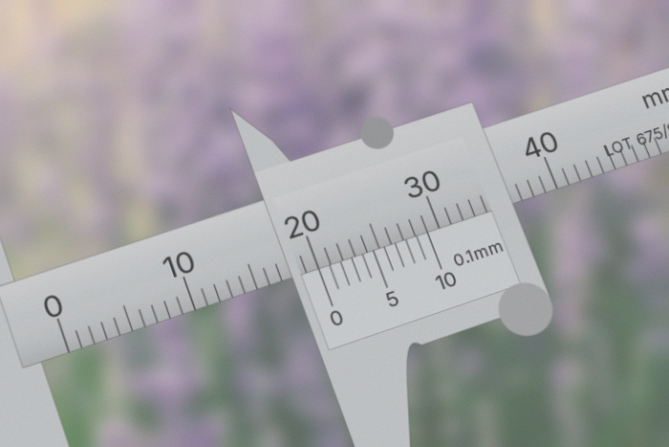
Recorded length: mm 20.0
